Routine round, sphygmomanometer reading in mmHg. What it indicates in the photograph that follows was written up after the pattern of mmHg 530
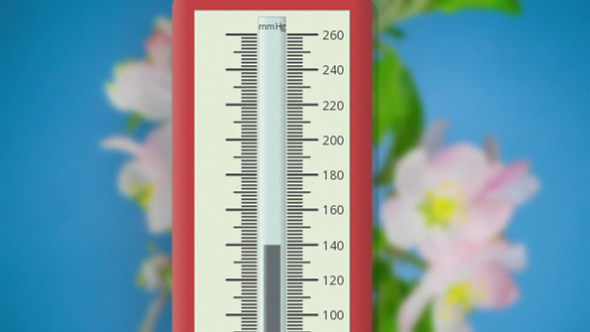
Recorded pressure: mmHg 140
